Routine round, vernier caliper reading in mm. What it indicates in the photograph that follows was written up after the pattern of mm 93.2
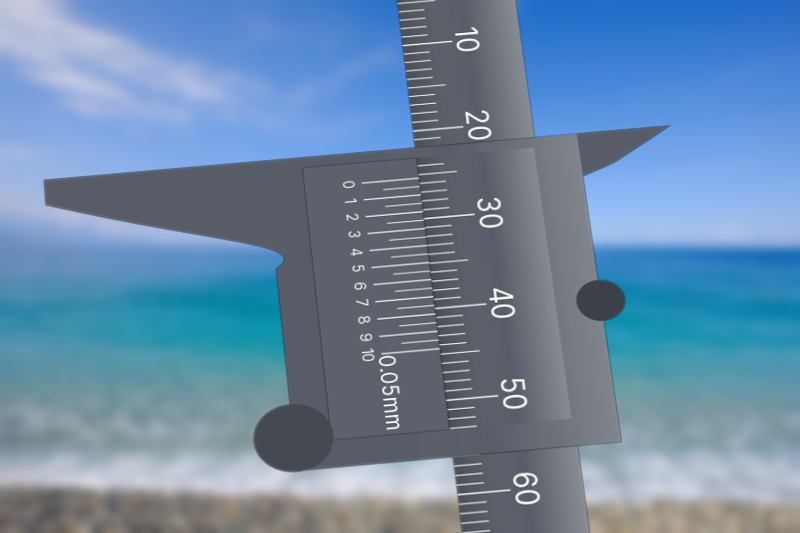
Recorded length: mm 25.4
